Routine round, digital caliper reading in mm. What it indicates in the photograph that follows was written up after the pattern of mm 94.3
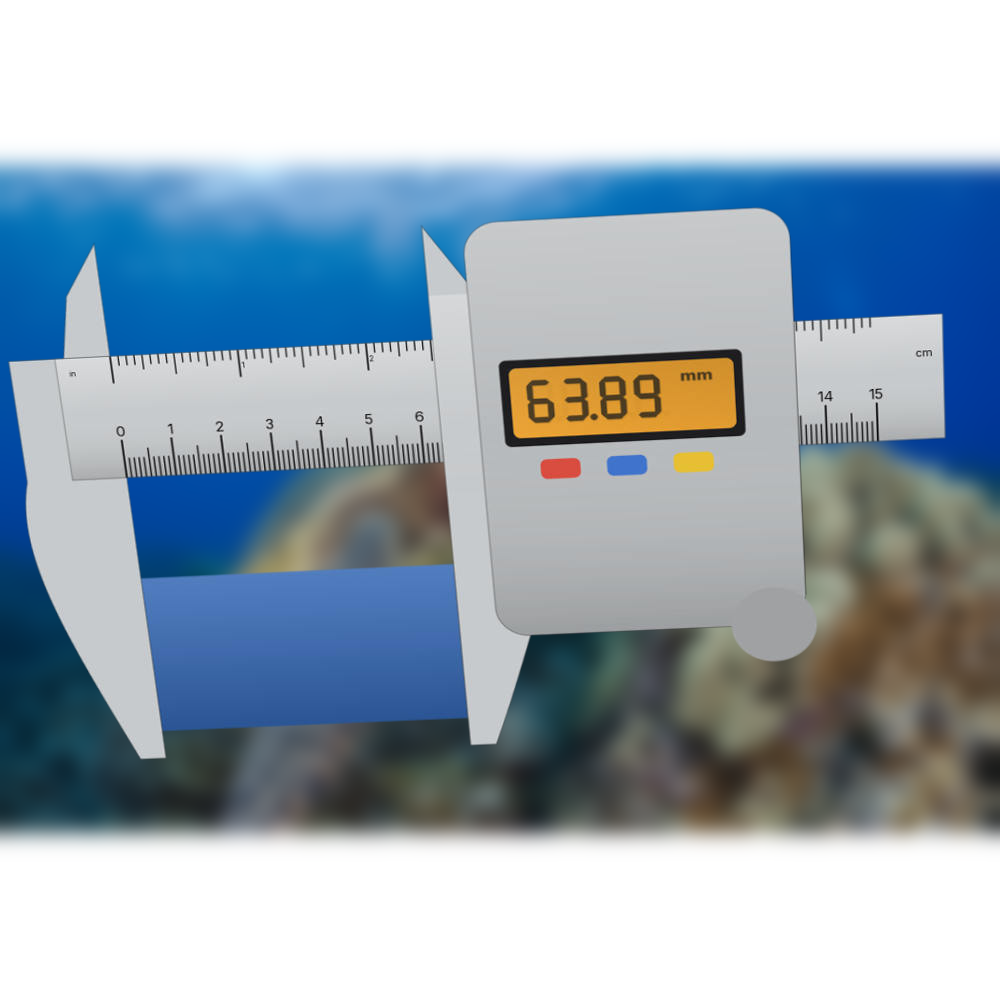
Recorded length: mm 63.89
